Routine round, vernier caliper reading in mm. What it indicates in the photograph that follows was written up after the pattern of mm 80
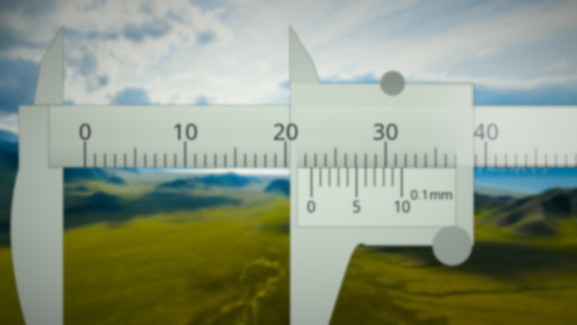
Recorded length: mm 22.6
